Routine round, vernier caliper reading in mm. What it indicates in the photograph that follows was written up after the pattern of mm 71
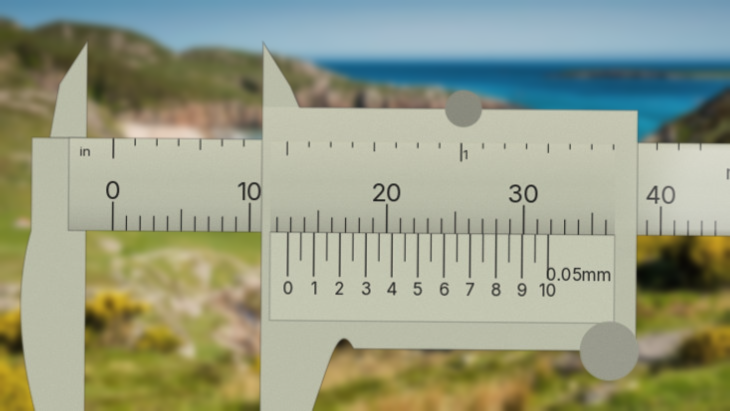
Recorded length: mm 12.8
